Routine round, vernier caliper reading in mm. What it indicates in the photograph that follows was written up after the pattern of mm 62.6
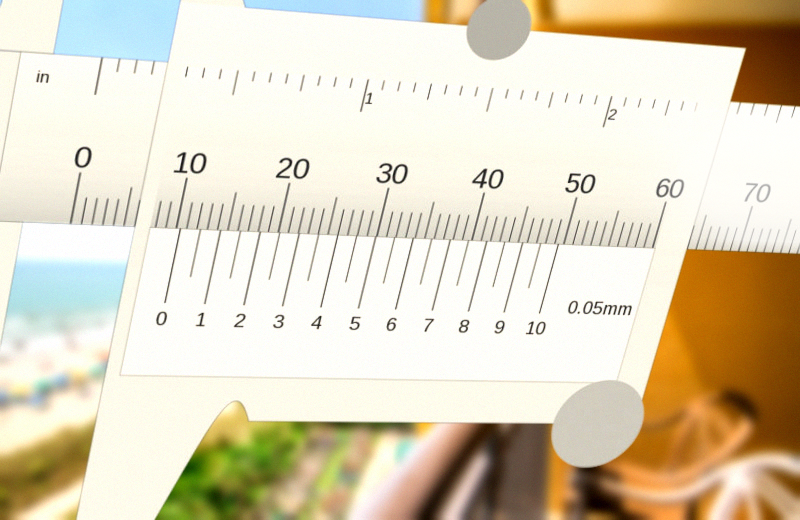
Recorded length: mm 10.4
